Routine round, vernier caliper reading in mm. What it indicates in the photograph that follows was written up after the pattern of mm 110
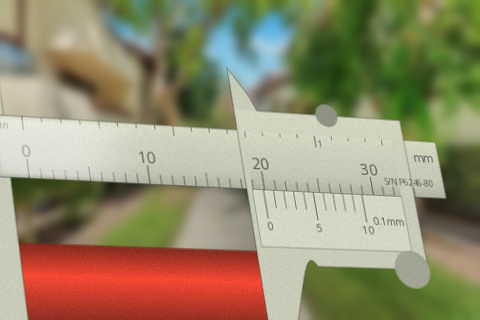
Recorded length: mm 19.9
